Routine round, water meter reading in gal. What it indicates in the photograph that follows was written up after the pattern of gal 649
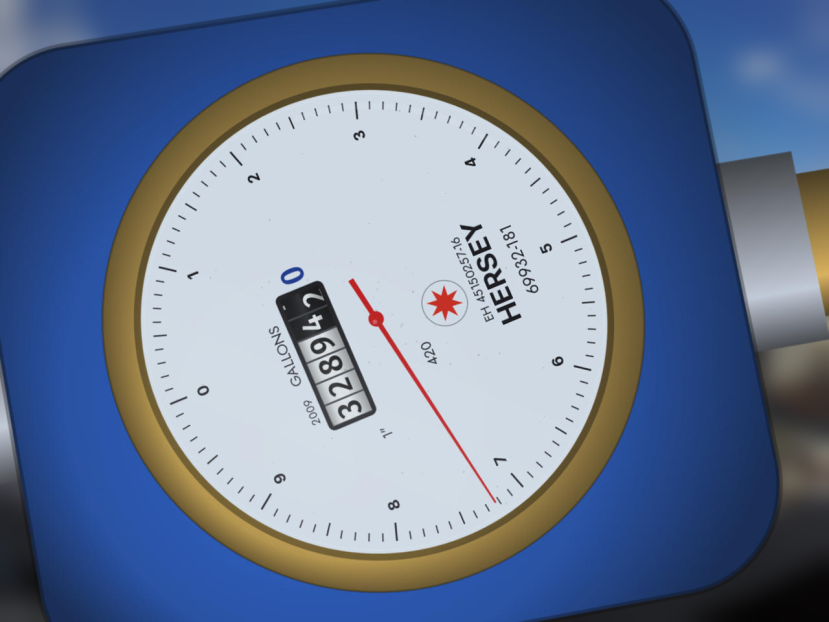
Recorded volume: gal 3289417.2
